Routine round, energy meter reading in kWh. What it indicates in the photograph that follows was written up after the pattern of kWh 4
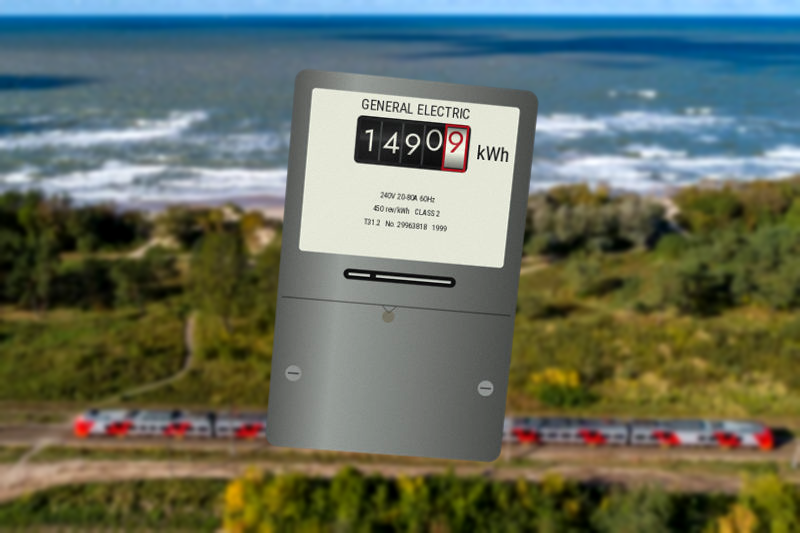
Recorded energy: kWh 1490.9
